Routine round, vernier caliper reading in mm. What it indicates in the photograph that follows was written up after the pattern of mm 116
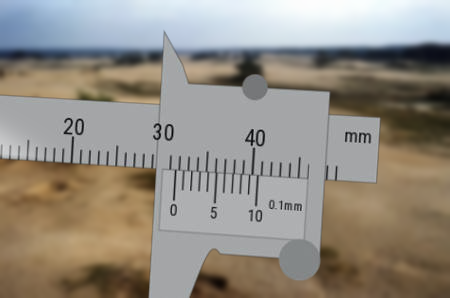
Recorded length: mm 31.6
